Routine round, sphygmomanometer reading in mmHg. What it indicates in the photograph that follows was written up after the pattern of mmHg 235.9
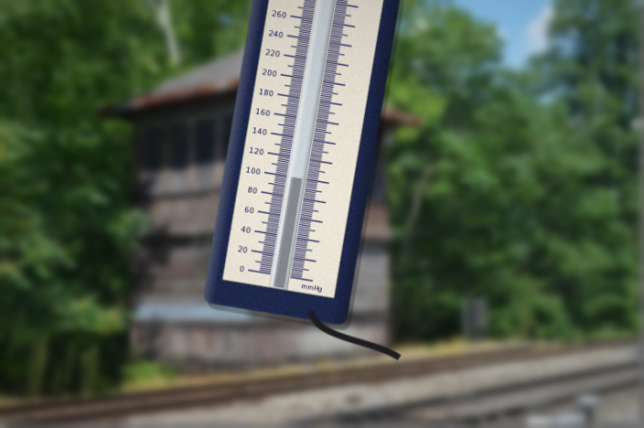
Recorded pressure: mmHg 100
